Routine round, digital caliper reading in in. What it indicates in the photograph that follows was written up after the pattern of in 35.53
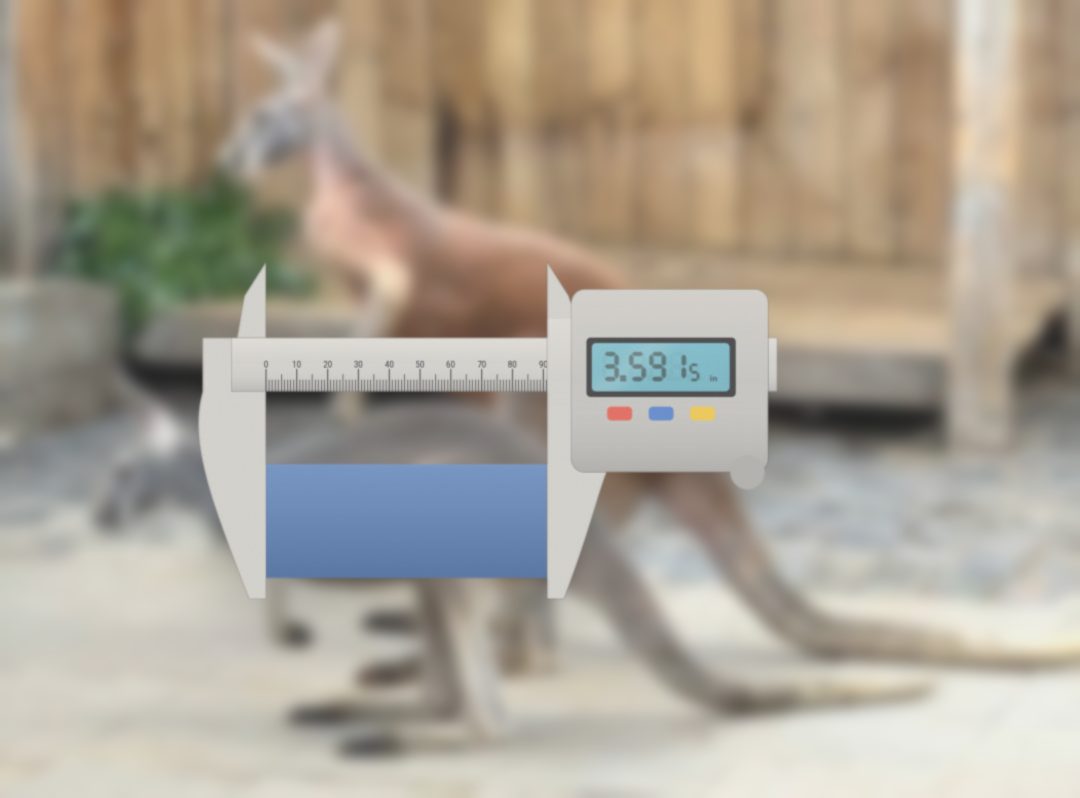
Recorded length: in 3.5915
